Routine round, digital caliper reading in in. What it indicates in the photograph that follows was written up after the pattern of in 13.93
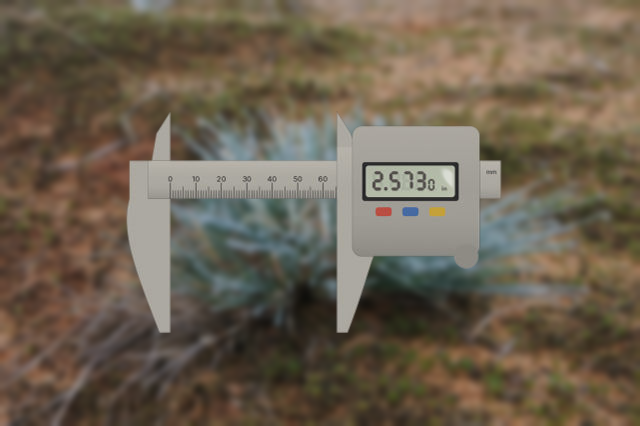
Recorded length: in 2.5730
